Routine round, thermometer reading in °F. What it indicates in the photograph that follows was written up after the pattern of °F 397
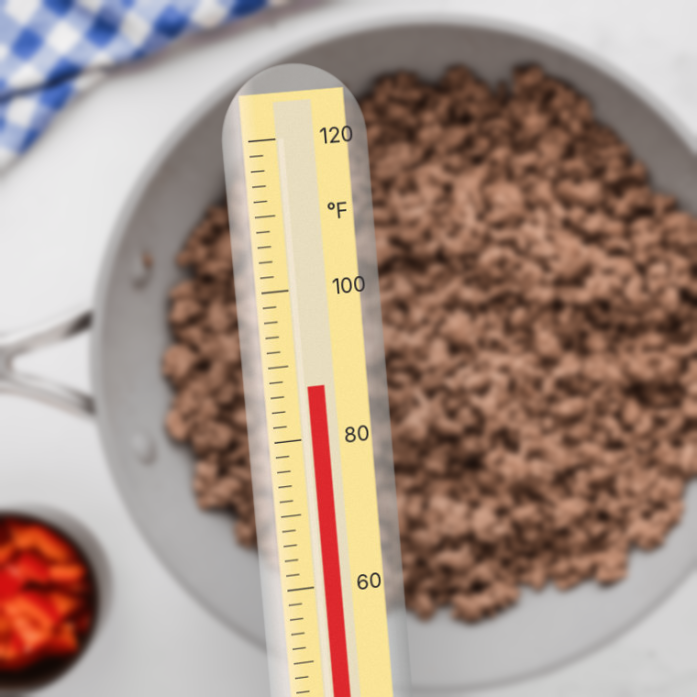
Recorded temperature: °F 87
